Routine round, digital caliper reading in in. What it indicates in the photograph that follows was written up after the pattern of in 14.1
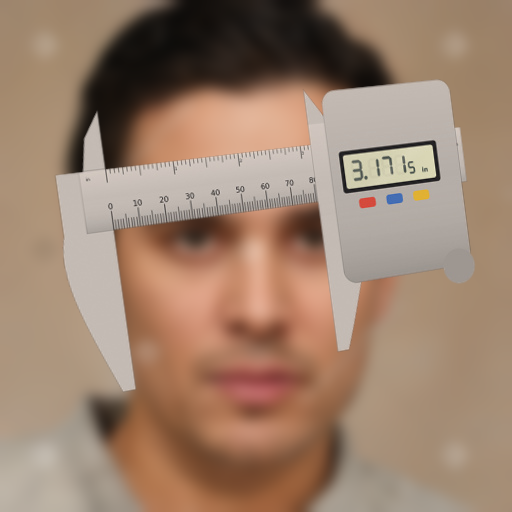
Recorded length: in 3.1715
